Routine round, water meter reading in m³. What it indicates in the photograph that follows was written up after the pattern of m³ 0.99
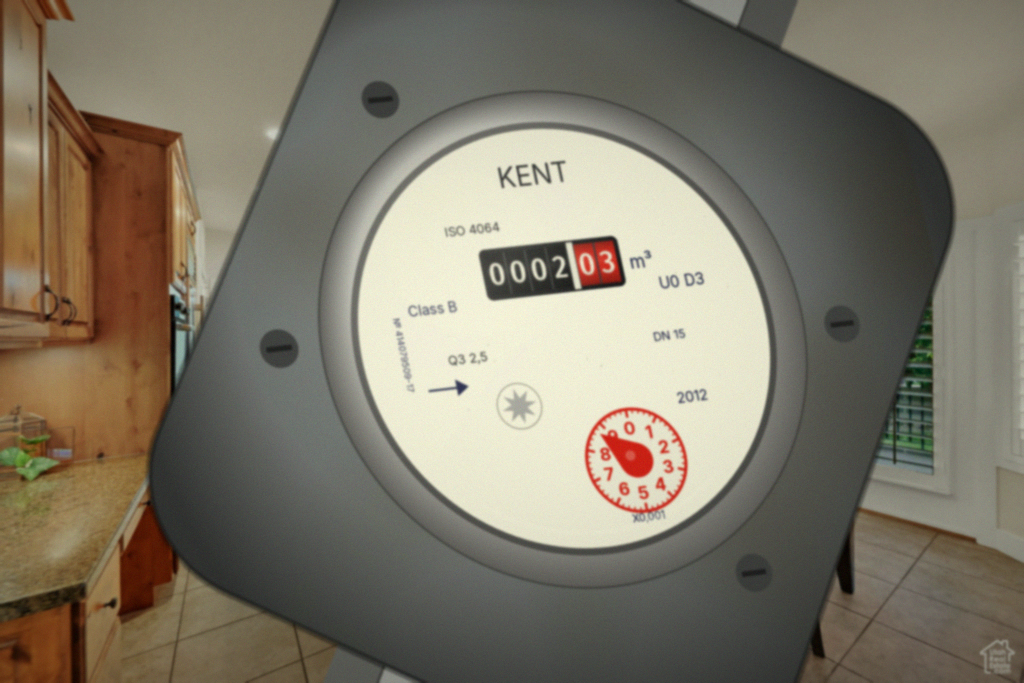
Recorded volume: m³ 2.038
